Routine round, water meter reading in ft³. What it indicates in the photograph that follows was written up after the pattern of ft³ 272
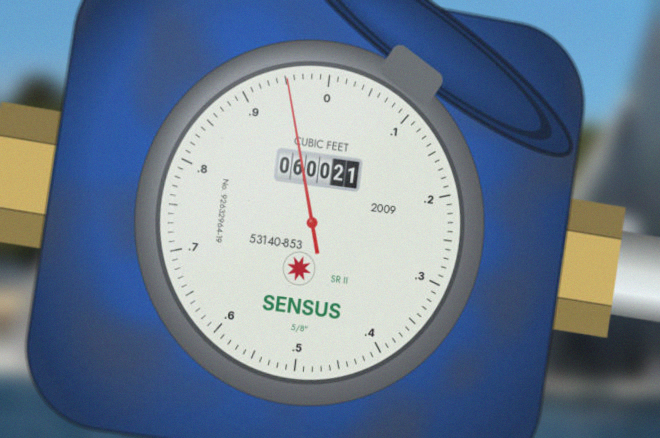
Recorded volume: ft³ 60020.95
